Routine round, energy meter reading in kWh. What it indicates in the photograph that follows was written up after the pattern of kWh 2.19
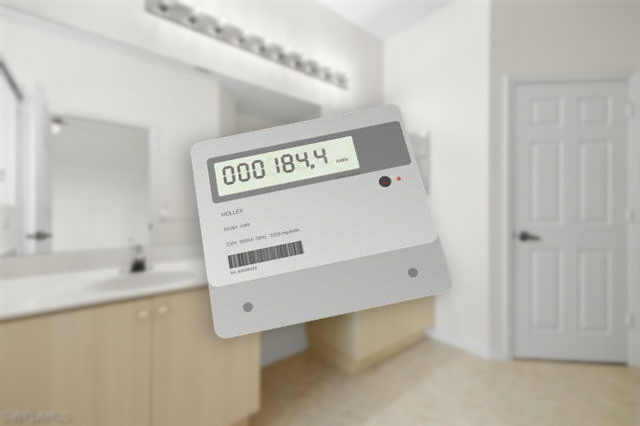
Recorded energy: kWh 184.4
